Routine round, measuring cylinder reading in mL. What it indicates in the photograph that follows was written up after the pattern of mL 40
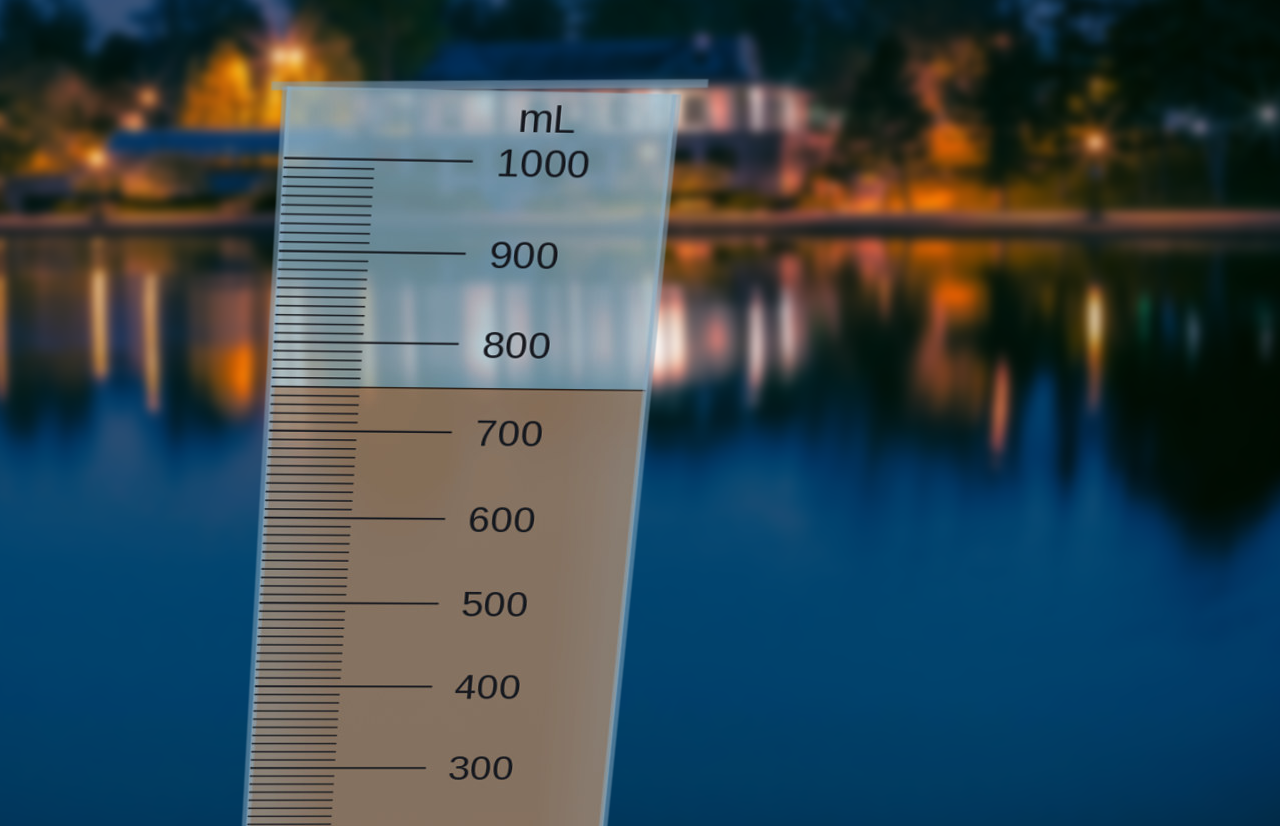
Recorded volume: mL 750
